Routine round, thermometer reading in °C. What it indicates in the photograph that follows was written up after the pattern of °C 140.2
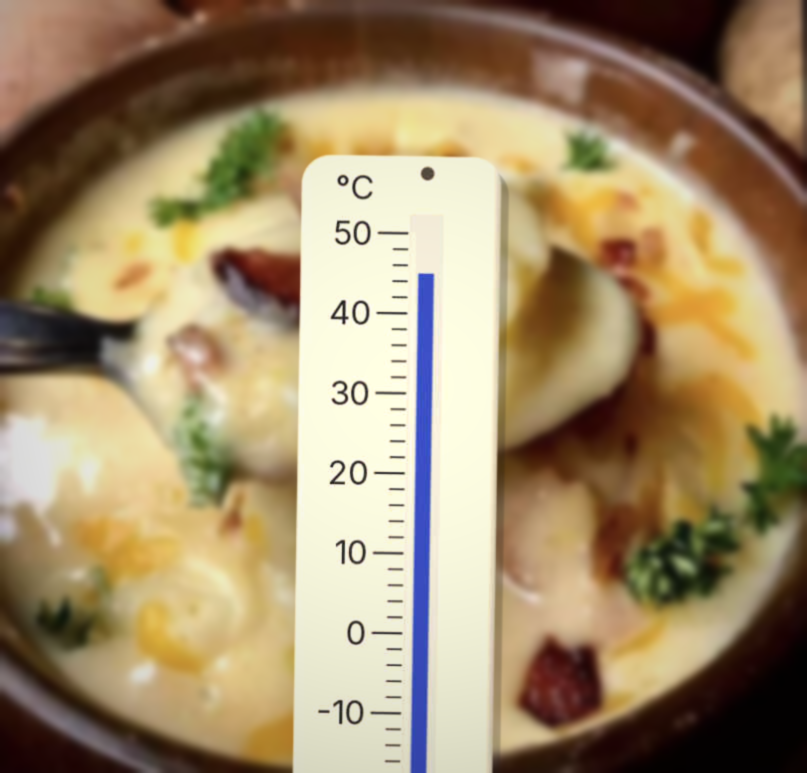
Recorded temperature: °C 45
